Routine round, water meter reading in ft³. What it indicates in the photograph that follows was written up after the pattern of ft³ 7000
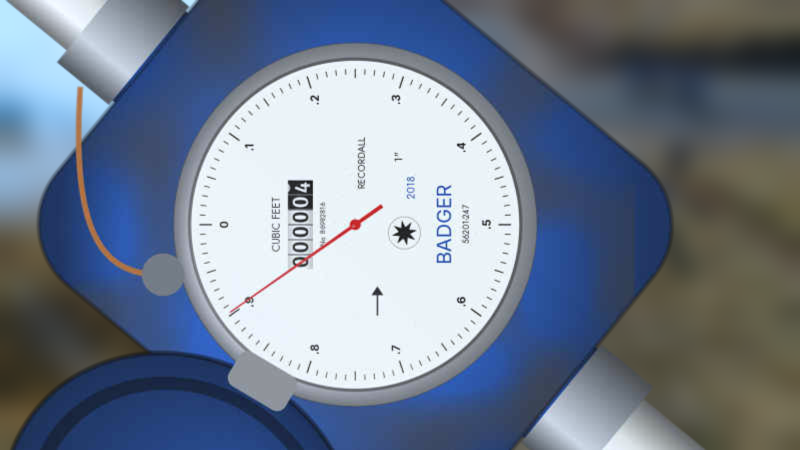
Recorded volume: ft³ 3.90
